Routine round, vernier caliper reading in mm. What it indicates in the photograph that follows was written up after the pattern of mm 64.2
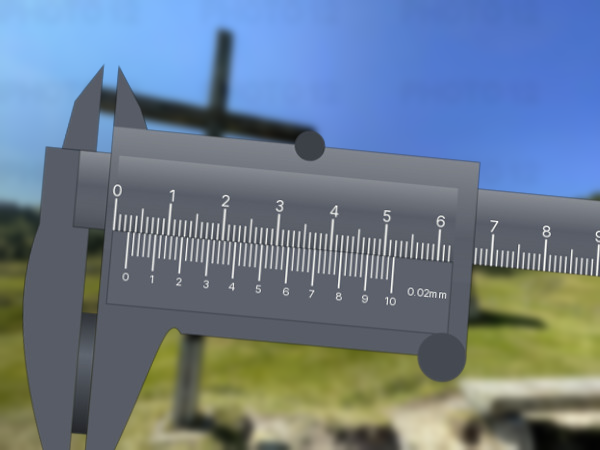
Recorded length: mm 2.8
